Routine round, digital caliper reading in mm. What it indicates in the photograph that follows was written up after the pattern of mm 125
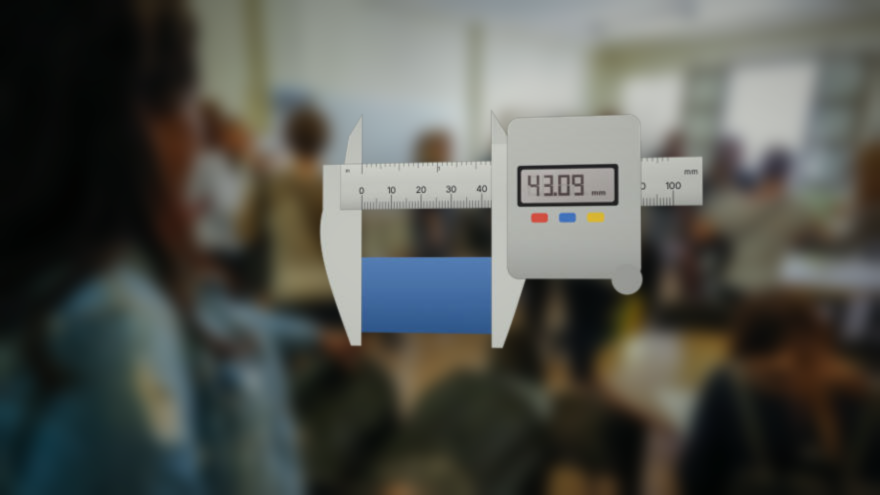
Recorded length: mm 43.09
